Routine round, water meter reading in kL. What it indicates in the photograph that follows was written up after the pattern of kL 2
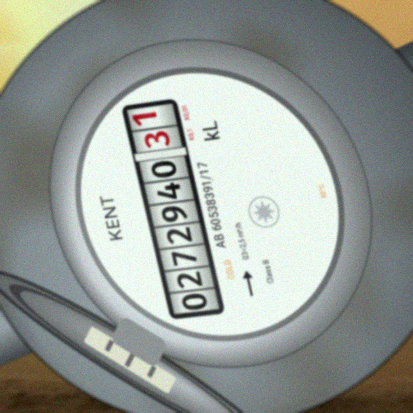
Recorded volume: kL 272940.31
